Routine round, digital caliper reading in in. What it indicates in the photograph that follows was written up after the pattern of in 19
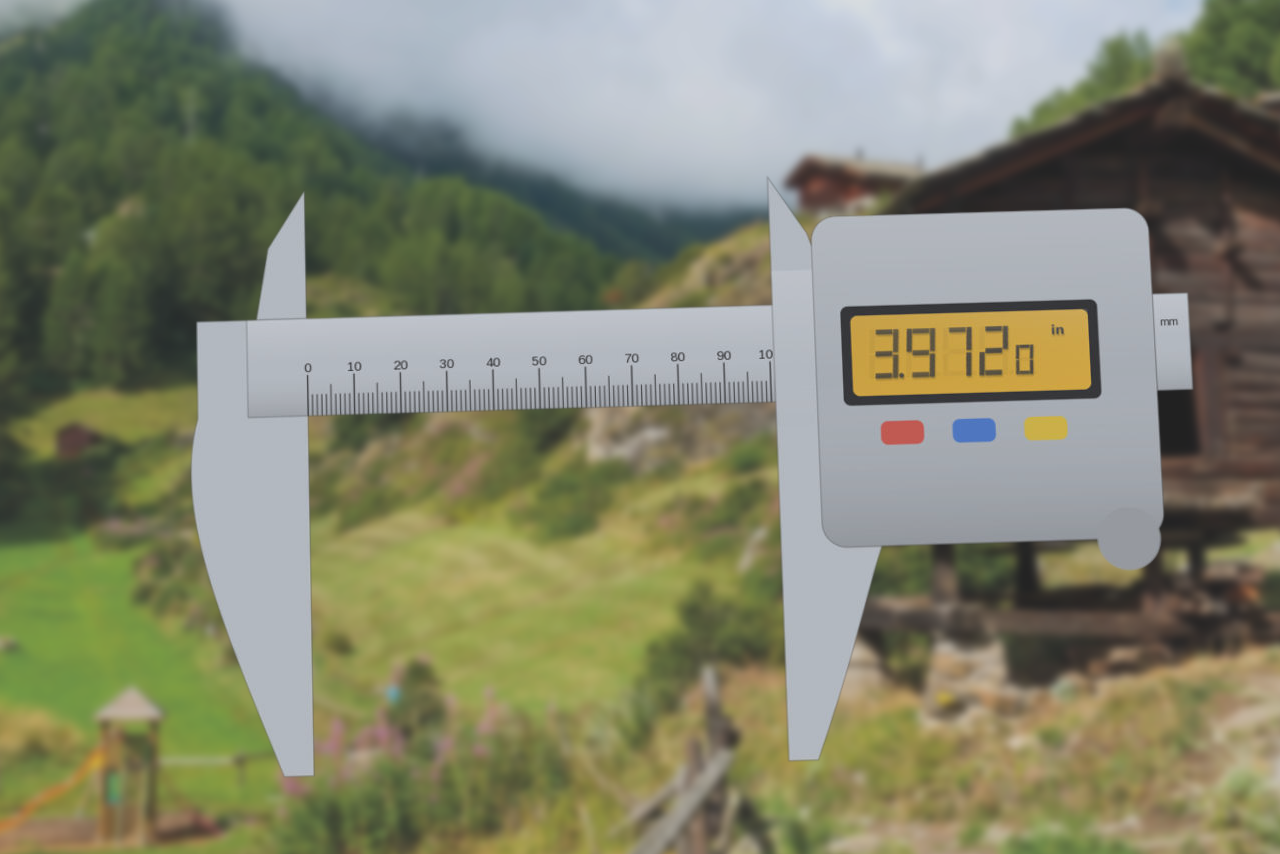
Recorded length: in 3.9720
